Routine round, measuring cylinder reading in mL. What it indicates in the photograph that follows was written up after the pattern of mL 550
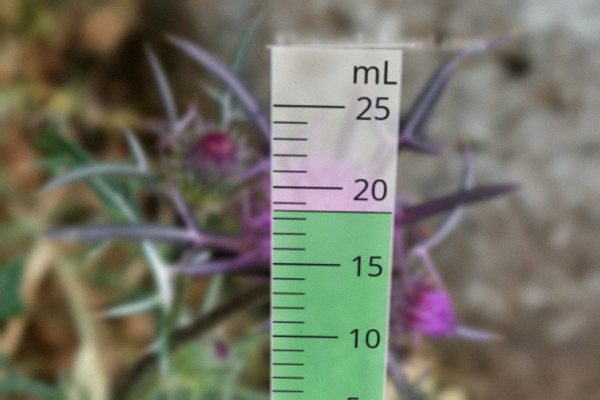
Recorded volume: mL 18.5
